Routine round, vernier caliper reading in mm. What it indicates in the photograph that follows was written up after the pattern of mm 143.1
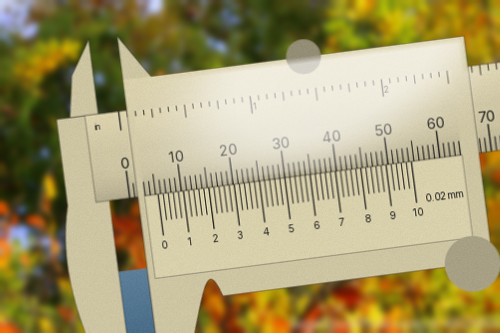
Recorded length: mm 5.5
